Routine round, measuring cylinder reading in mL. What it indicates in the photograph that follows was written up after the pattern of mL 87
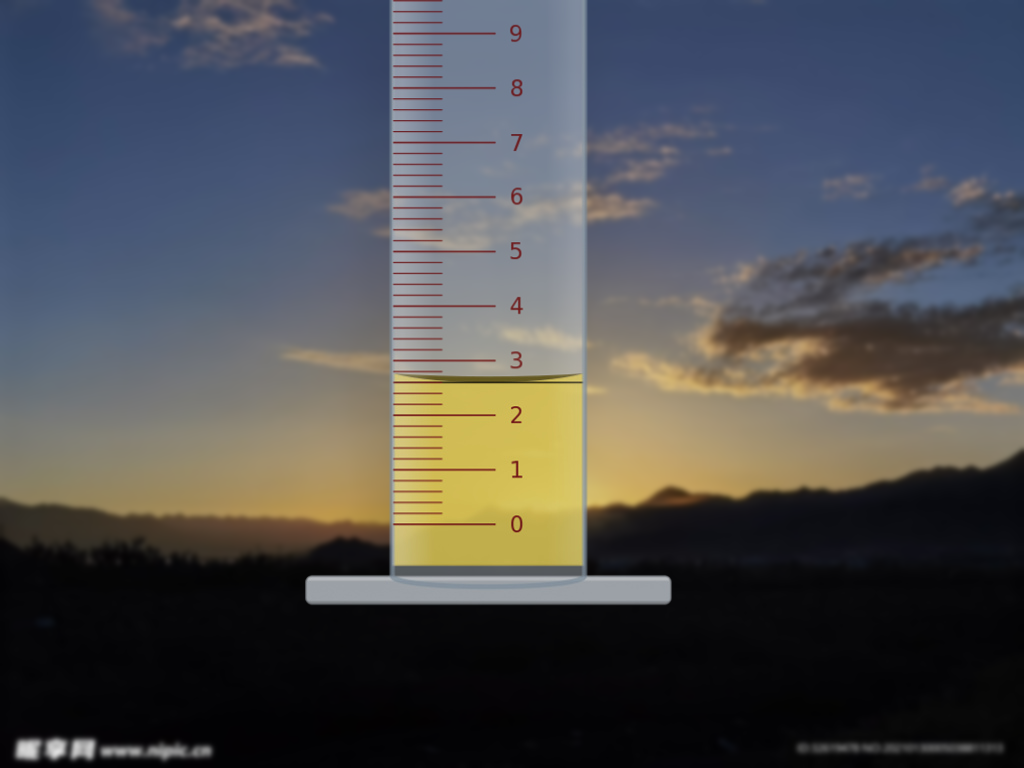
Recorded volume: mL 2.6
